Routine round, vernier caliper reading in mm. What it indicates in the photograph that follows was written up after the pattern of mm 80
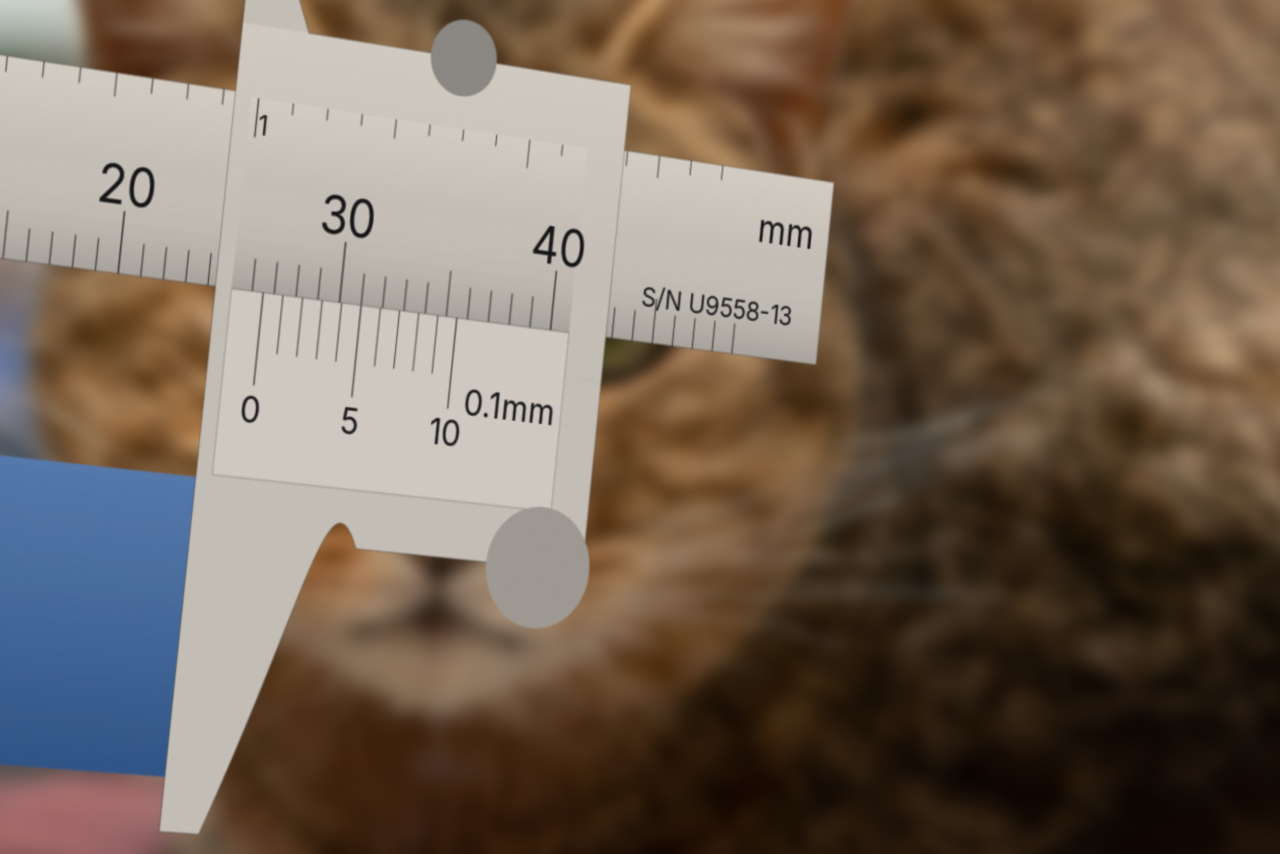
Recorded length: mm 26.5
